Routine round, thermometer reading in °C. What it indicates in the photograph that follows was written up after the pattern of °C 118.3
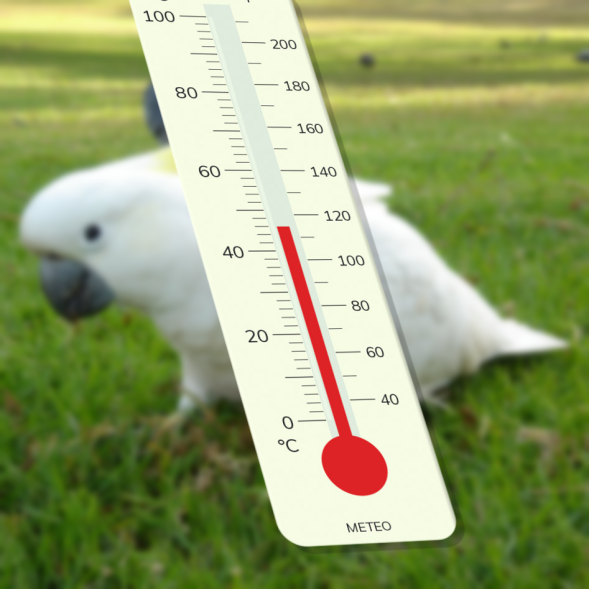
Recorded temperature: °C 46
